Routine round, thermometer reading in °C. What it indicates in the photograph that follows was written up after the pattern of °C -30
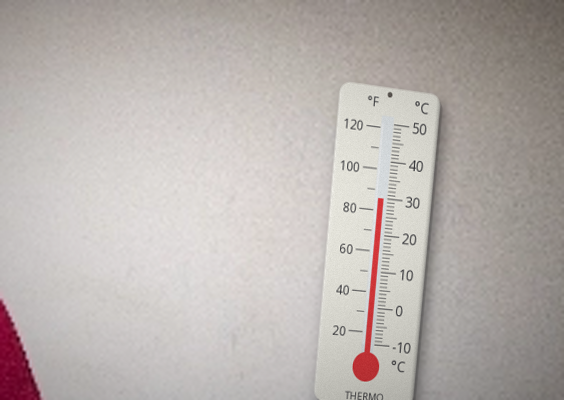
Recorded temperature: °C 30
